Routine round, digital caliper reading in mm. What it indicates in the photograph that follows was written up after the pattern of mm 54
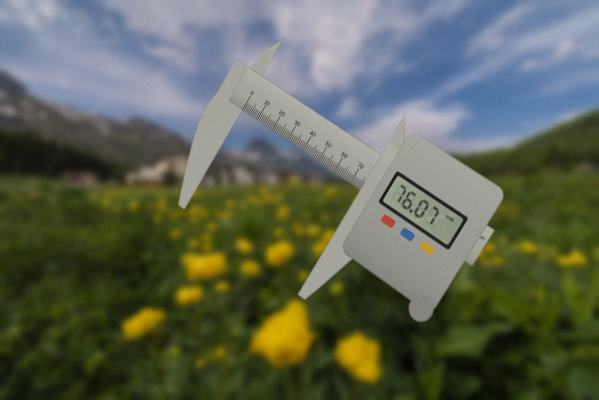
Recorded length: mm 76.07
